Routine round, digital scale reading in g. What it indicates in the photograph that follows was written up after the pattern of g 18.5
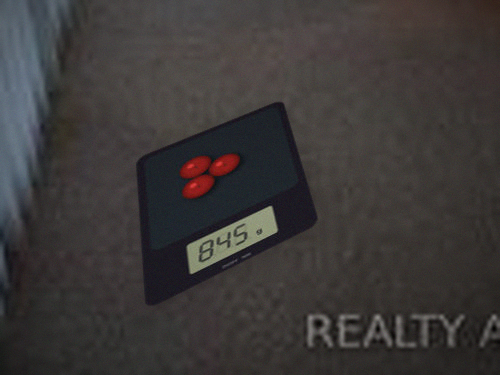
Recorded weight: g 845
